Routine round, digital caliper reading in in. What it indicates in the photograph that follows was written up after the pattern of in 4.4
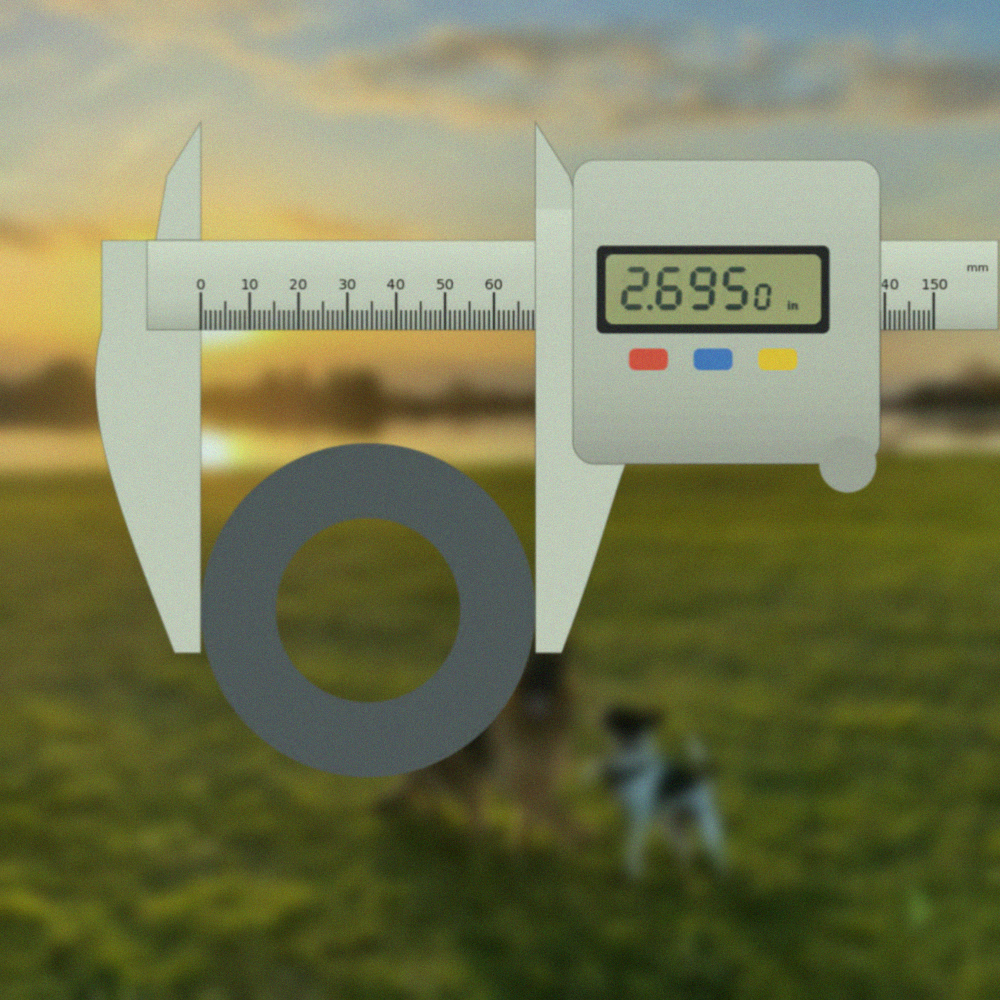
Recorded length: in 2.6950
